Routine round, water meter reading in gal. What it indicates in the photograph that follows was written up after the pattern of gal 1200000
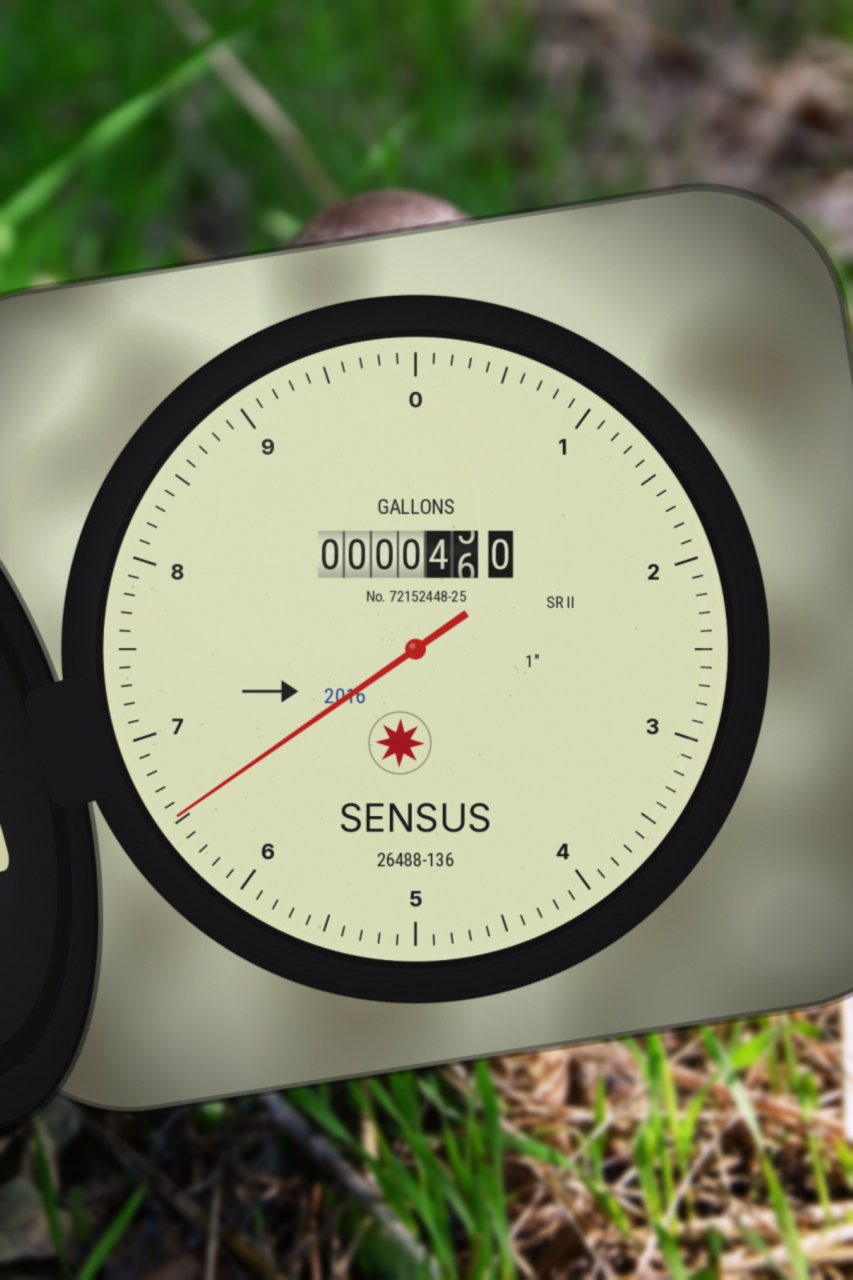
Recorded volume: gal 456.5
